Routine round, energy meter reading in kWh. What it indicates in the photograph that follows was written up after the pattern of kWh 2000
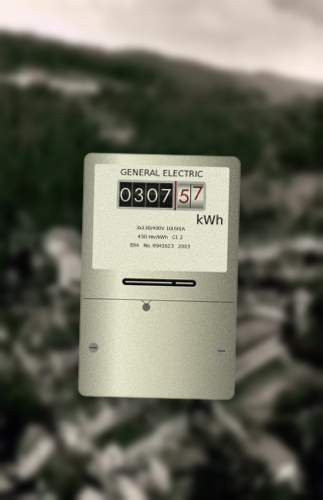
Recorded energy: kWh 307.57
